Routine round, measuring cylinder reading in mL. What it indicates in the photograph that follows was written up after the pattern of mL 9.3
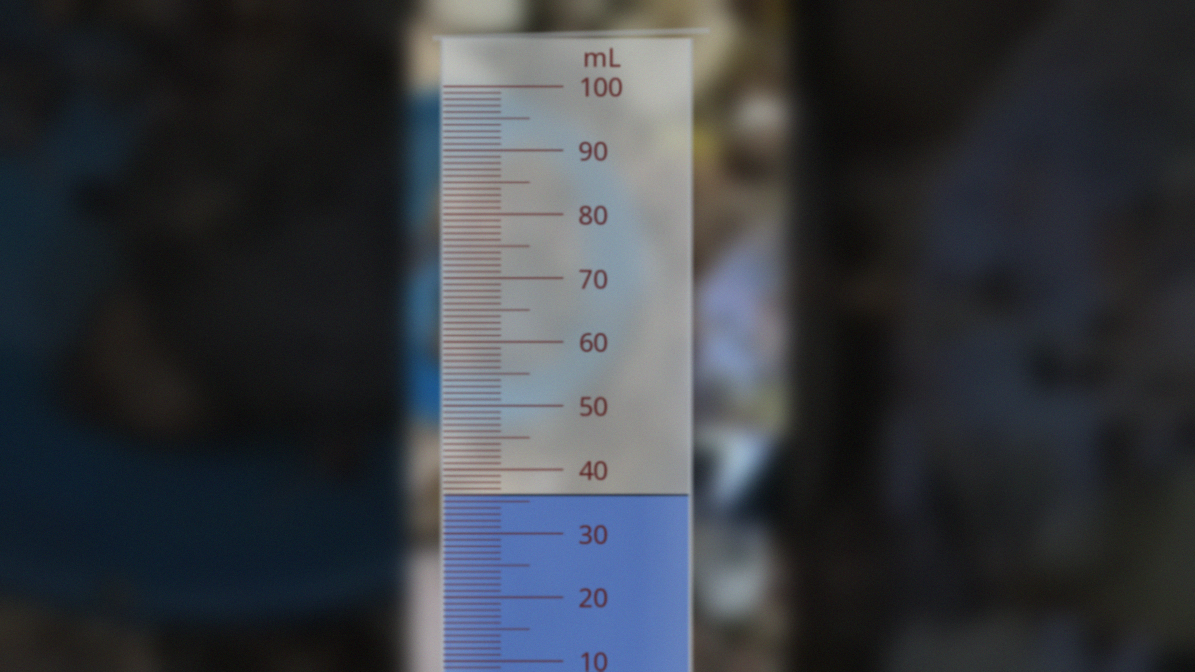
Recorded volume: mL 36
